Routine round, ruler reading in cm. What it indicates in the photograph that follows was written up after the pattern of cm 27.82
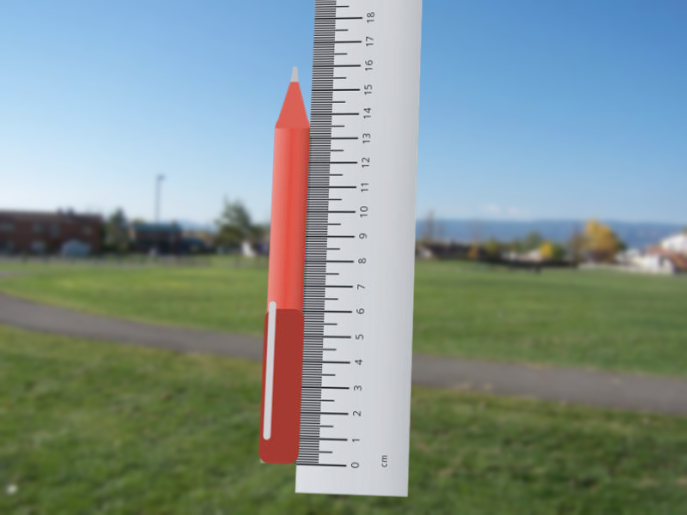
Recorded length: cm 16
